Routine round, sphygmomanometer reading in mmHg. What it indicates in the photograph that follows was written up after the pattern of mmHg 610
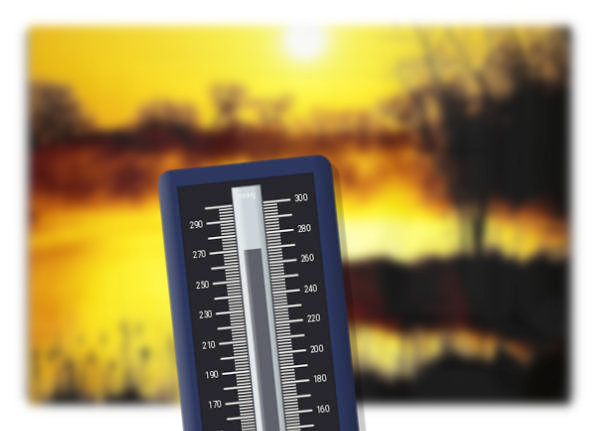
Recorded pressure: mmHg 270
